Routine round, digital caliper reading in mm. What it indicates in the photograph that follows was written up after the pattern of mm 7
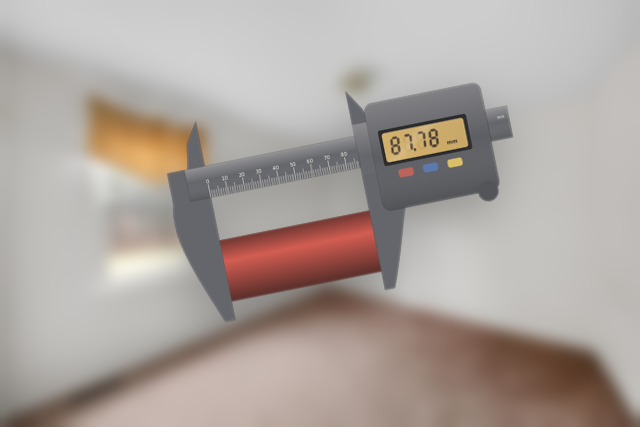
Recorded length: mm 87.78
